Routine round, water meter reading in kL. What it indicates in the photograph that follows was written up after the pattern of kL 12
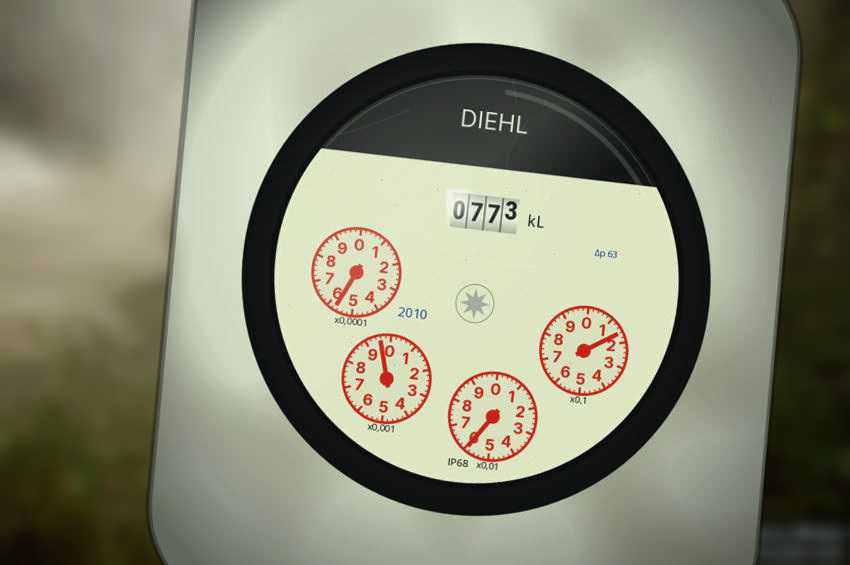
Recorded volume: kL 773.1595
